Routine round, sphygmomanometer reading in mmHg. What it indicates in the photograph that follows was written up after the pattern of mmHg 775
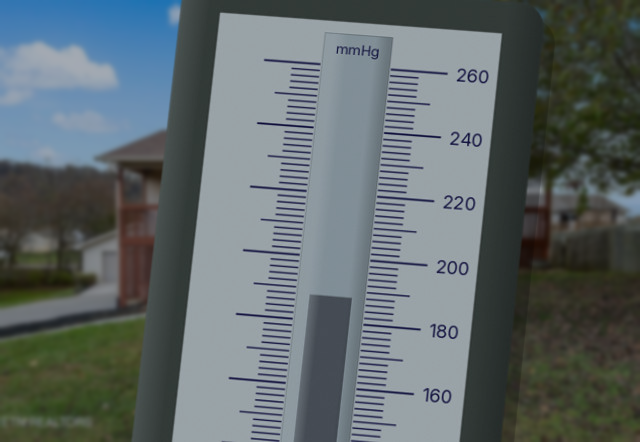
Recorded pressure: mmHg 188
